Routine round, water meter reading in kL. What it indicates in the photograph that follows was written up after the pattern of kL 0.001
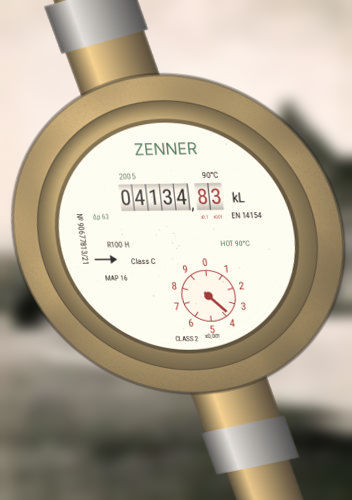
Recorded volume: kL 4134.833
